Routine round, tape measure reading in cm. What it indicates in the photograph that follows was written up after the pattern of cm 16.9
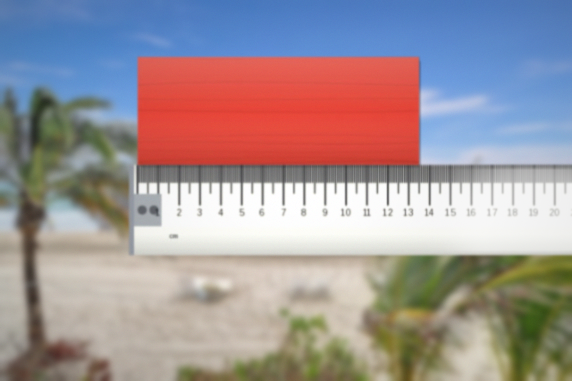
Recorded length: cm 13.5
